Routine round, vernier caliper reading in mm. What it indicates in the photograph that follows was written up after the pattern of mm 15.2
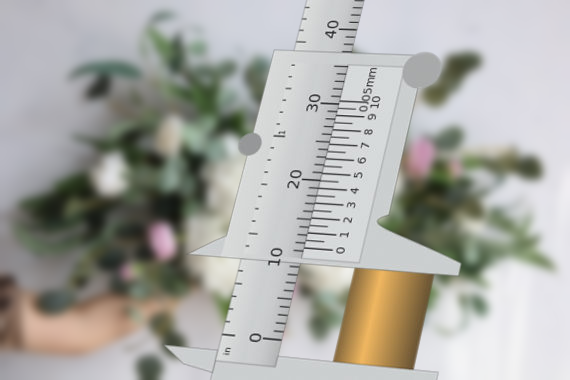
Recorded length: mm 11.4
